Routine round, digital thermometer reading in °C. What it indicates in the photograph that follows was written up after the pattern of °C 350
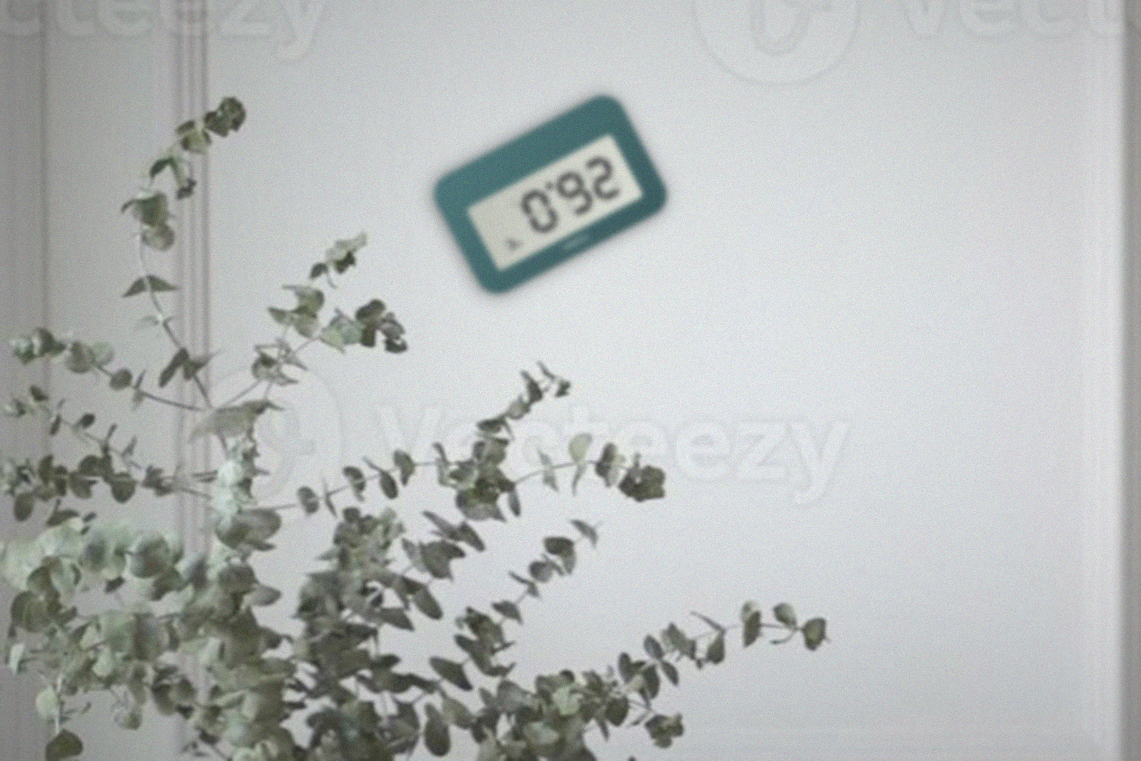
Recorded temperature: °C 26.0
